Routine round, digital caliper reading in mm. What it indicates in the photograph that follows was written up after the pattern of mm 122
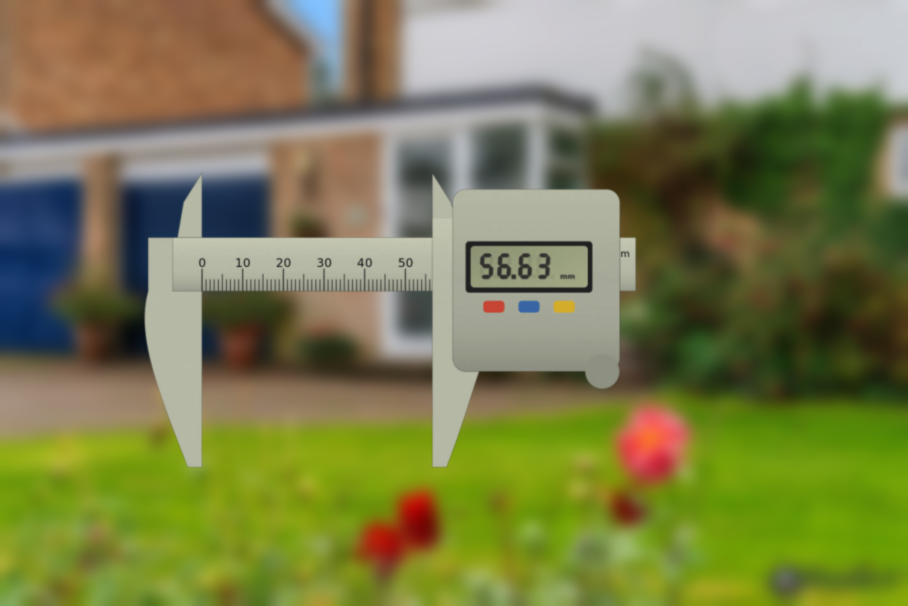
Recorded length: mm 56.63
